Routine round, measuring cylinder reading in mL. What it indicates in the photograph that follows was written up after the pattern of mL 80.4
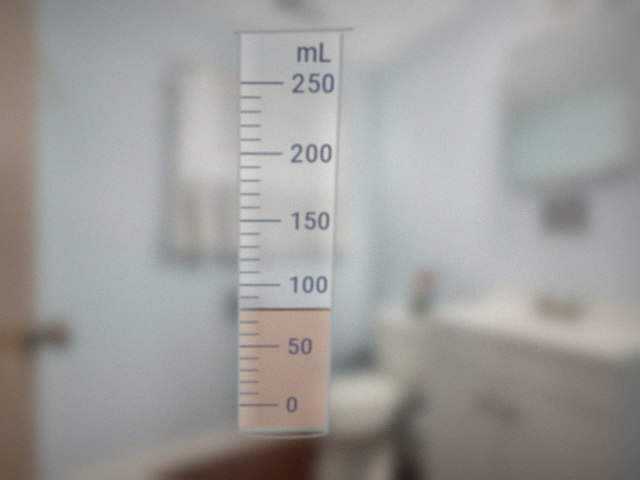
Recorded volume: mL 80
